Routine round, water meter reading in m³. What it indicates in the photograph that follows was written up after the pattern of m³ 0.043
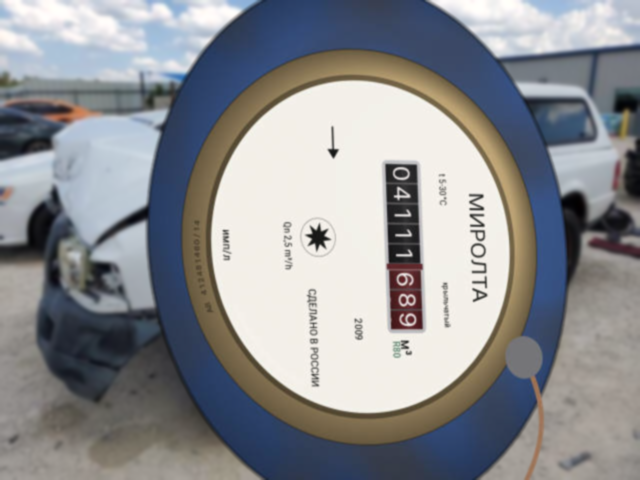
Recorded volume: m³ 4111.689
